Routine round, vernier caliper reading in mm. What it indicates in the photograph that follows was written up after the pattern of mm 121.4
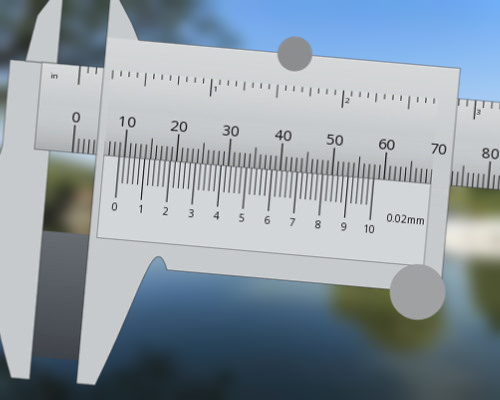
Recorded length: mm 9.0
